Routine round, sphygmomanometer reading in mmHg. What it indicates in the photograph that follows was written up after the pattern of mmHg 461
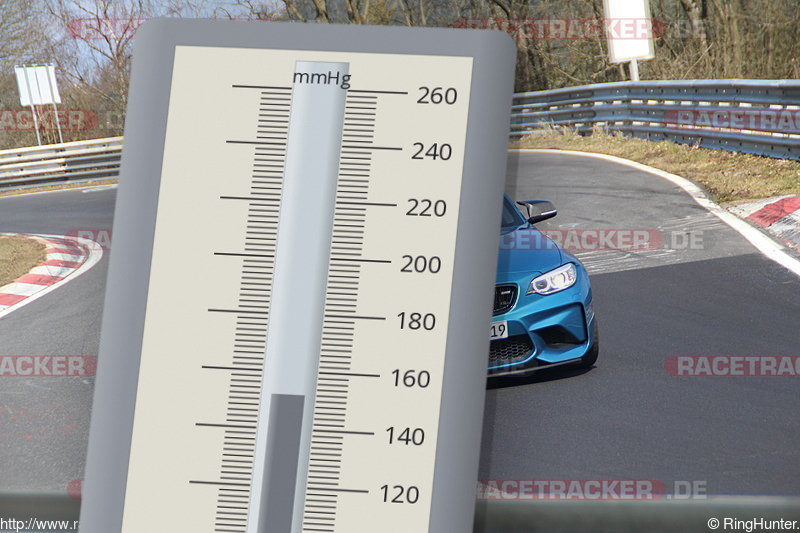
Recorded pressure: mmHg 152
